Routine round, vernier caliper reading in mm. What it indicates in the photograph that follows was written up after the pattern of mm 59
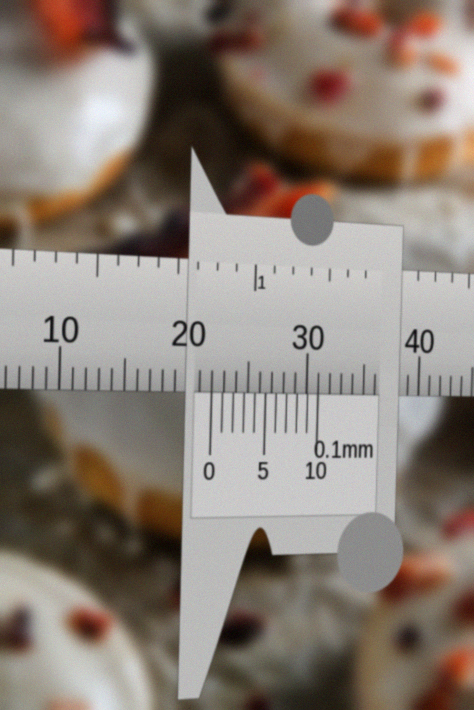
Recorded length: mm 22.0
